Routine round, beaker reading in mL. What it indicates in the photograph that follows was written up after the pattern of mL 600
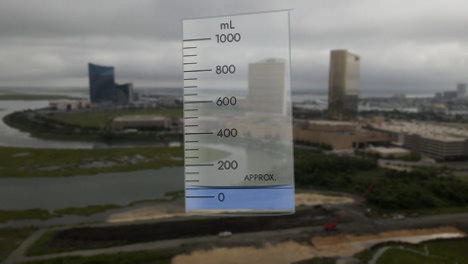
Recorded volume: mL 50
